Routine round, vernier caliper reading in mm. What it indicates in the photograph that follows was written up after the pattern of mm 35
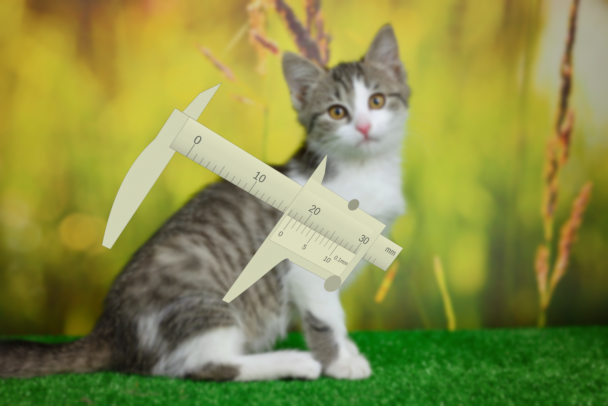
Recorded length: mm 17.8
